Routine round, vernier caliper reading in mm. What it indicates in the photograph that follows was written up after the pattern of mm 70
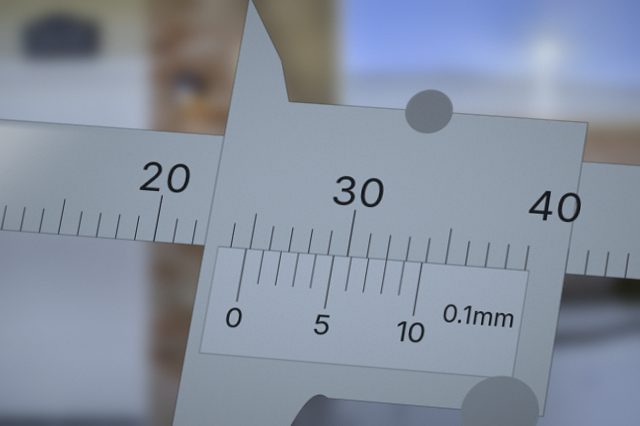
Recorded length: mm 24.8
